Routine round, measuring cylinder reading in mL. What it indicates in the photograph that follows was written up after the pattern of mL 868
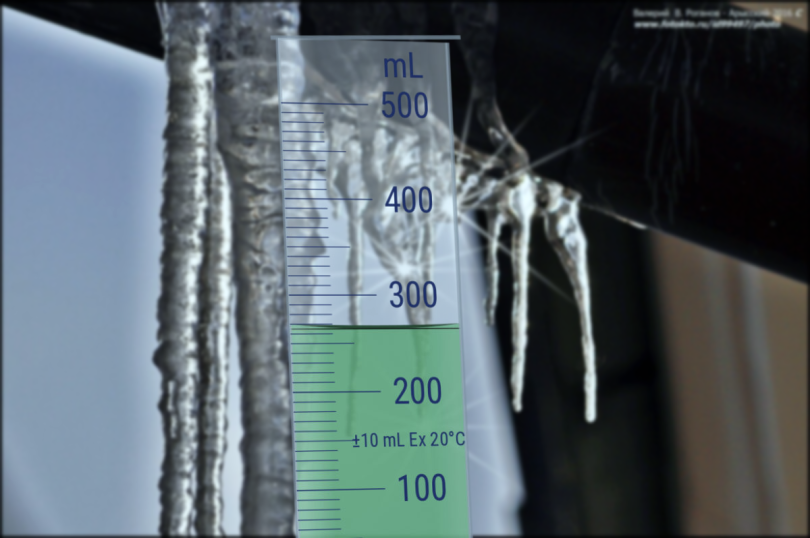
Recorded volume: mL 265
